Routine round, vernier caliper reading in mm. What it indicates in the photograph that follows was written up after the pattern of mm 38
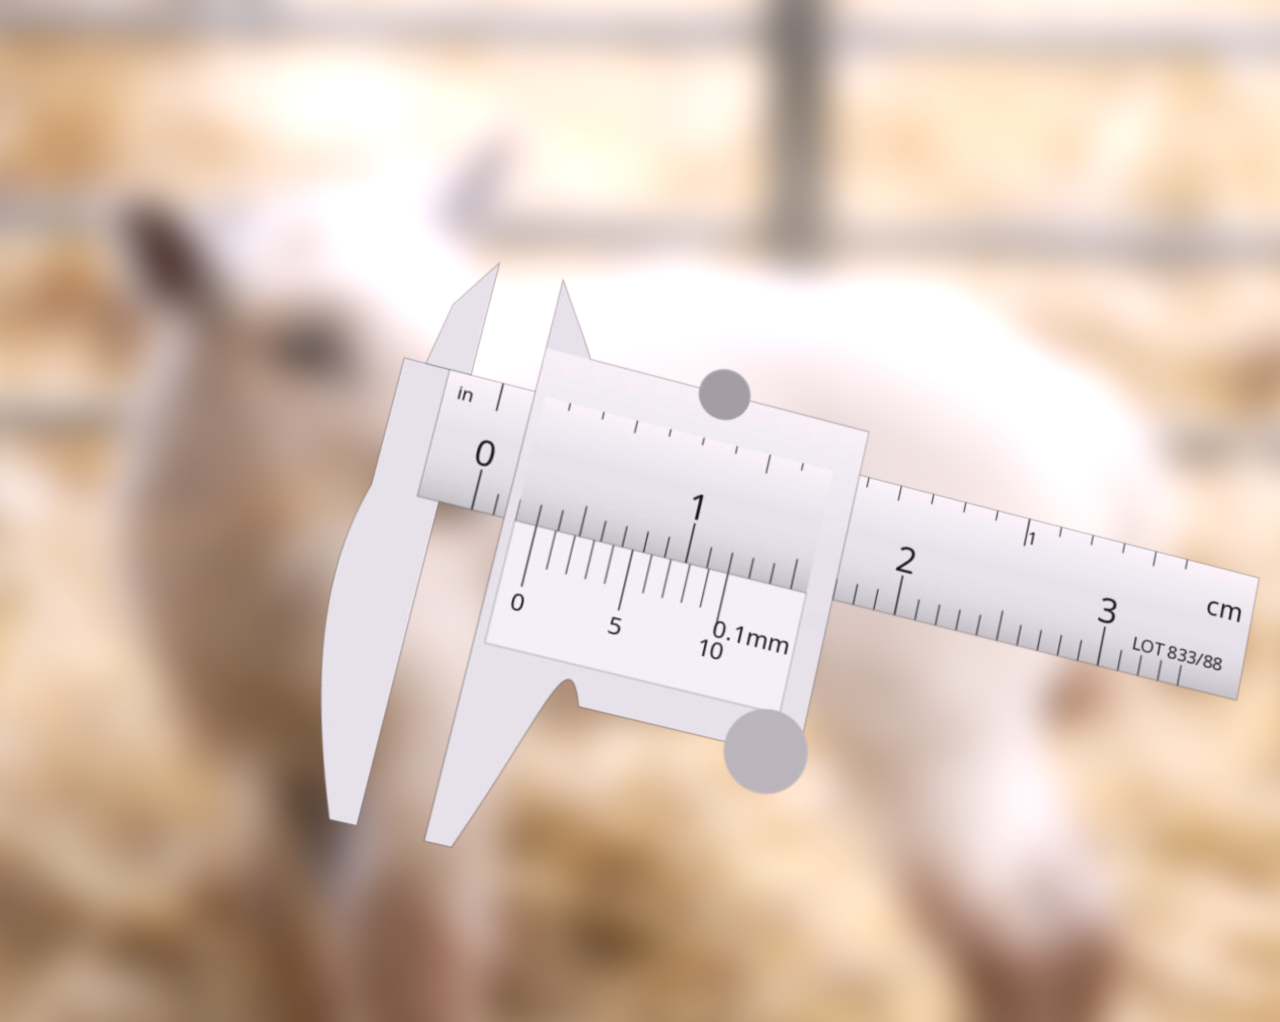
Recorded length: mm 3.0
